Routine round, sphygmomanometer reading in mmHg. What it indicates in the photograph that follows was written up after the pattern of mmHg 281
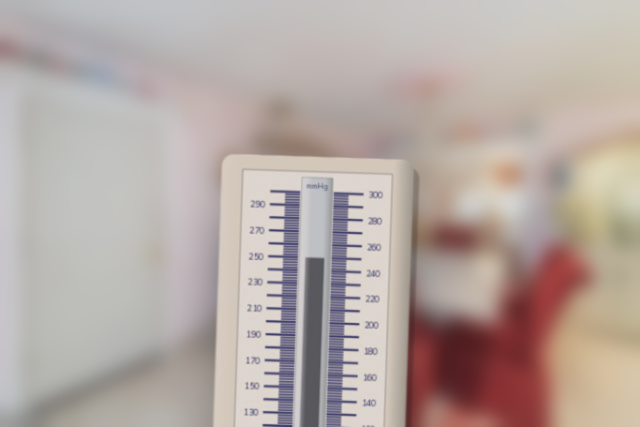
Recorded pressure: mmHg 250
